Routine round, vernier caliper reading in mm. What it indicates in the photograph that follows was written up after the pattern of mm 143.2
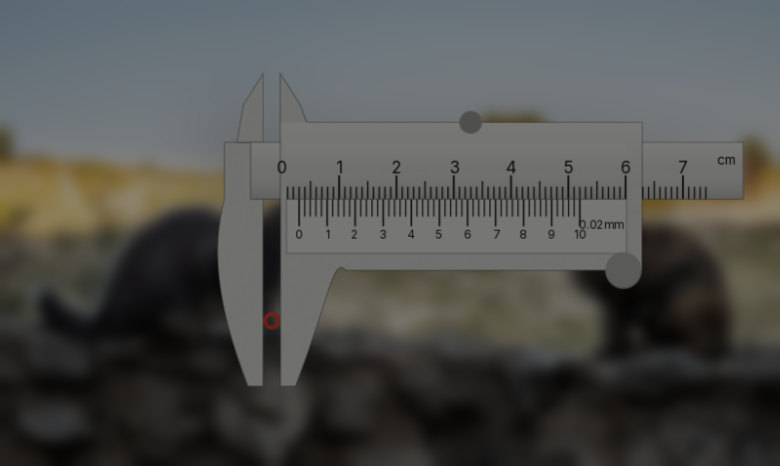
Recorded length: mm 3.0
